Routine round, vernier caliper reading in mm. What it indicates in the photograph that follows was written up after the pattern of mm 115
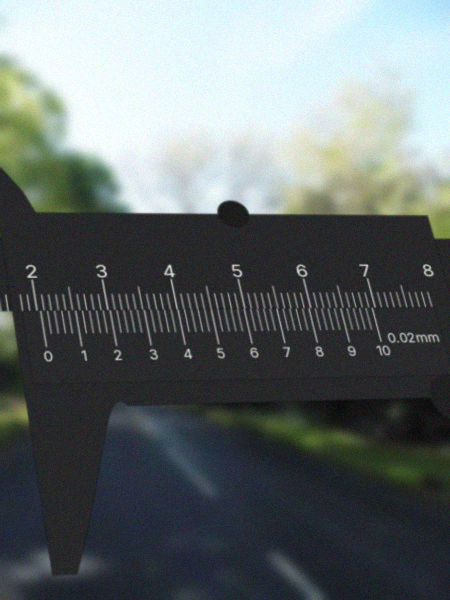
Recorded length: mm 20.5
